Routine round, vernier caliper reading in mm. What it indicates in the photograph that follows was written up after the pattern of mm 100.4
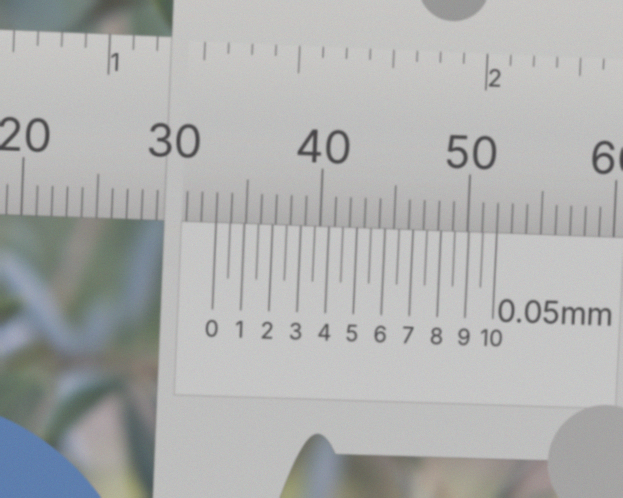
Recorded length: mm 33.0
